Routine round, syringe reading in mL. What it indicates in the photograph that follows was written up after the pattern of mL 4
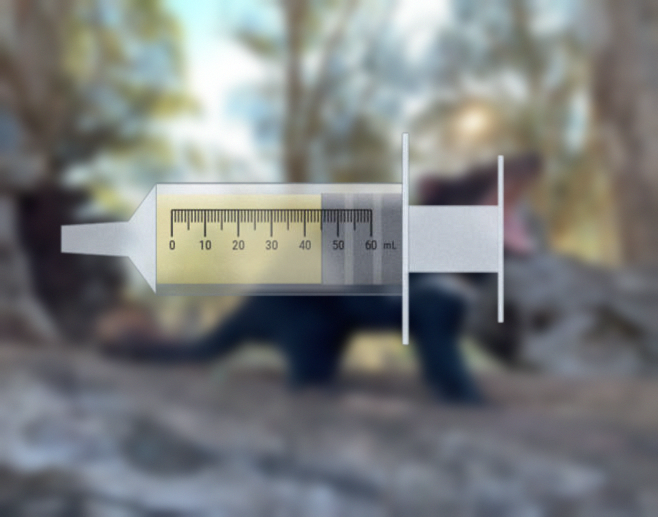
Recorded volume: mL 45
